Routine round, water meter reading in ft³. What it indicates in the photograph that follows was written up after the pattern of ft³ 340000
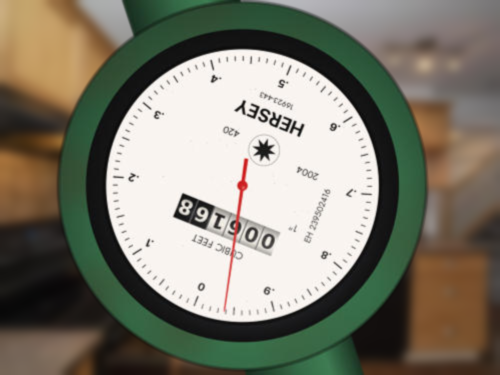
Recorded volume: ft³ 6167.96
